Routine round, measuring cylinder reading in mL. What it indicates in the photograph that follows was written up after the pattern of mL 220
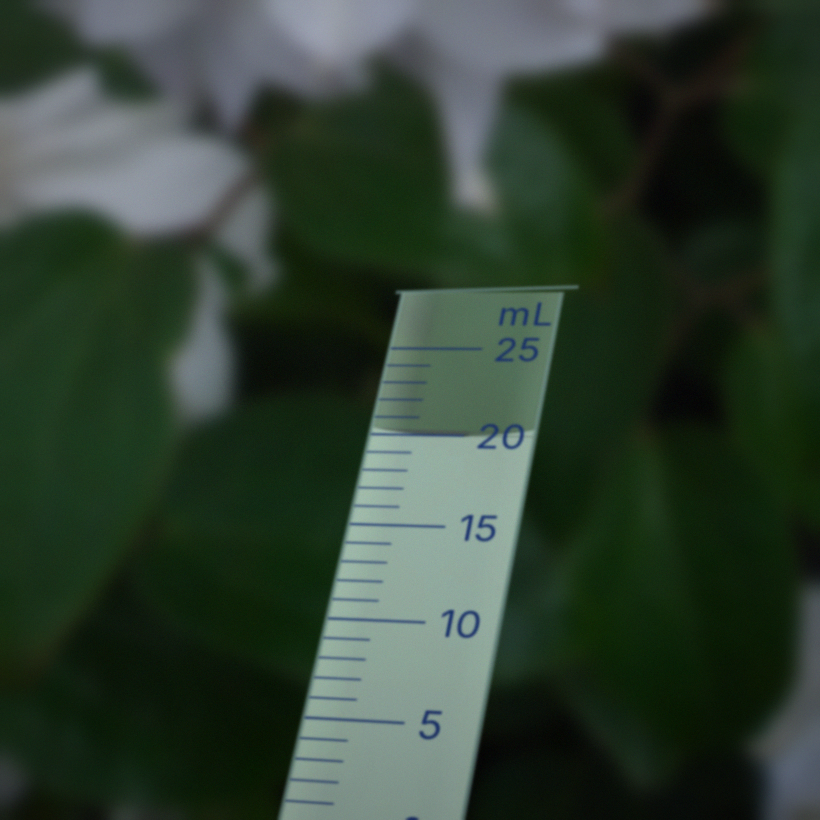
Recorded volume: mL 20
